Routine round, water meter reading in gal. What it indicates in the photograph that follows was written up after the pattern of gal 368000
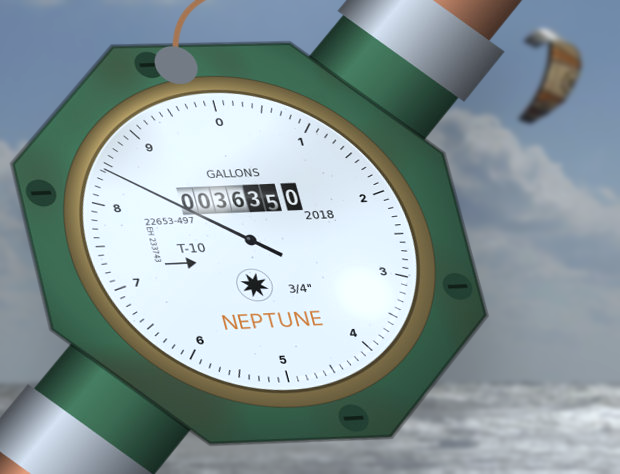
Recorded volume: gal 36348.4
